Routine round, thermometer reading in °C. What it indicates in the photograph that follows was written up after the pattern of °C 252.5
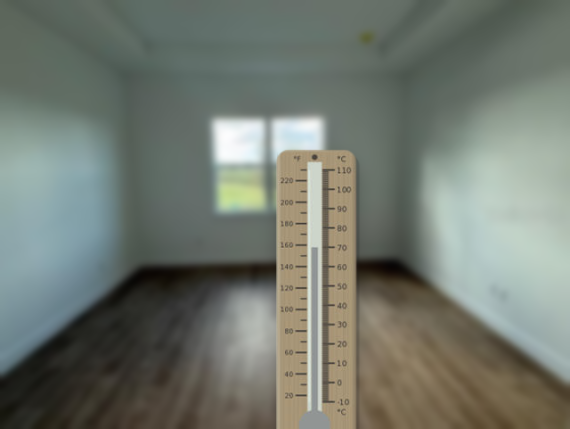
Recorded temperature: °C 70
